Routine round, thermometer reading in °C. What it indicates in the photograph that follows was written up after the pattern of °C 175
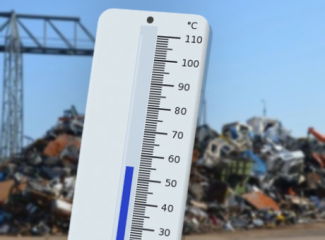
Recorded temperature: °C 55
